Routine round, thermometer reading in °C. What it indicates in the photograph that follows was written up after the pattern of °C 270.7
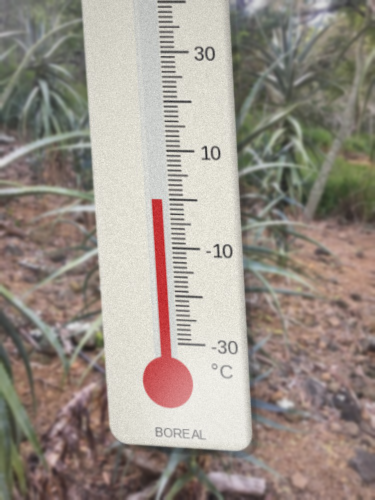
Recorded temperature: °C 0
